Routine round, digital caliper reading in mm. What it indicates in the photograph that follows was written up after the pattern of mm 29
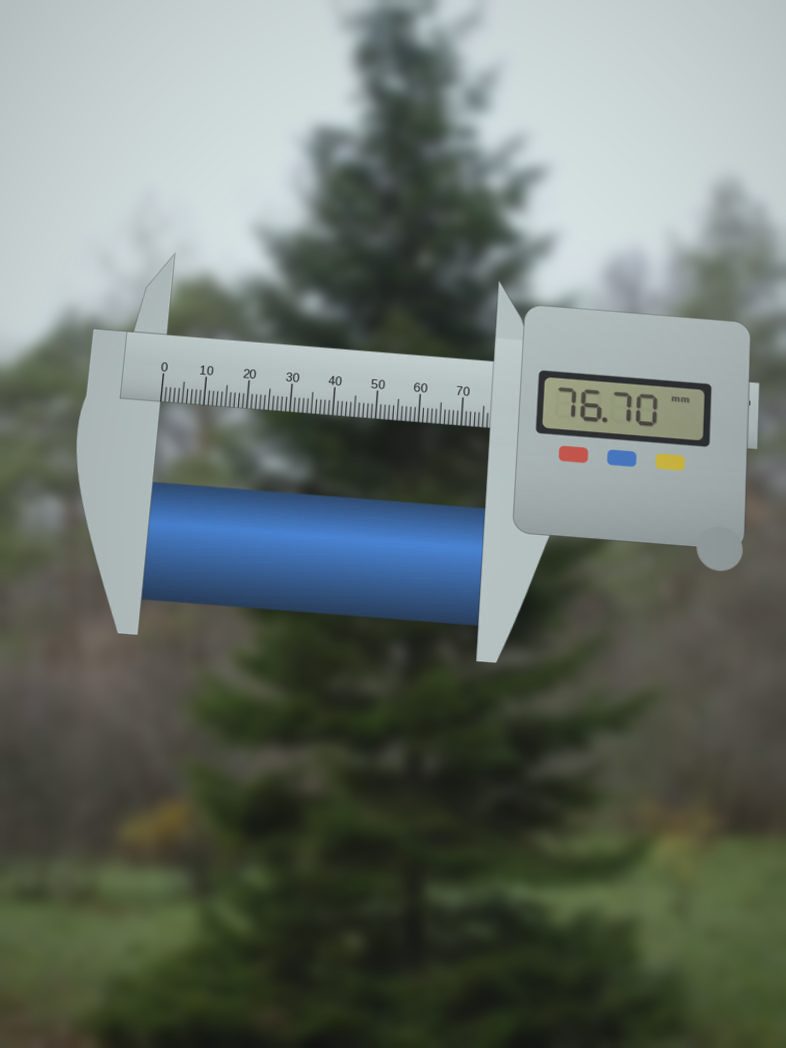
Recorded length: mm 76.70
